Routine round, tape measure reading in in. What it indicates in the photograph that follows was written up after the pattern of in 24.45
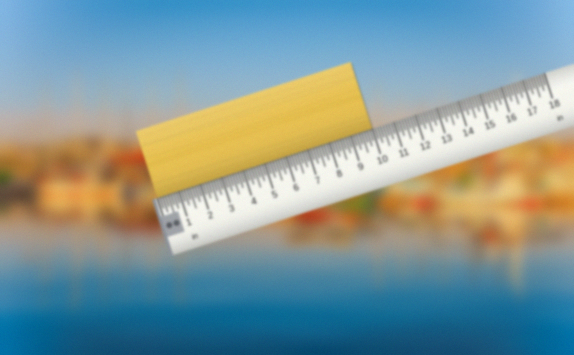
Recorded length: in 10
